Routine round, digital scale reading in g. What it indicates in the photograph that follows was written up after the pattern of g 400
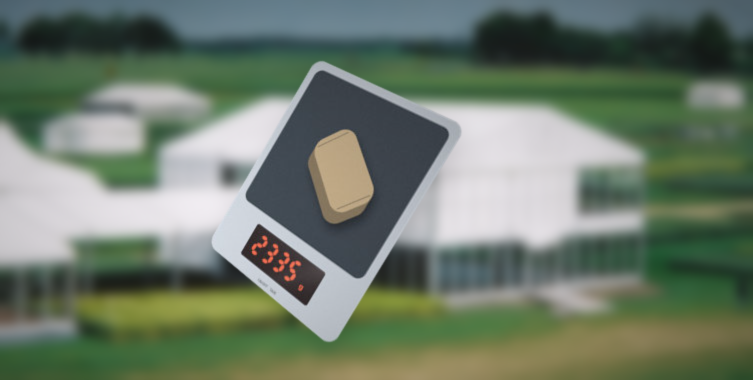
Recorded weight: g 2335
